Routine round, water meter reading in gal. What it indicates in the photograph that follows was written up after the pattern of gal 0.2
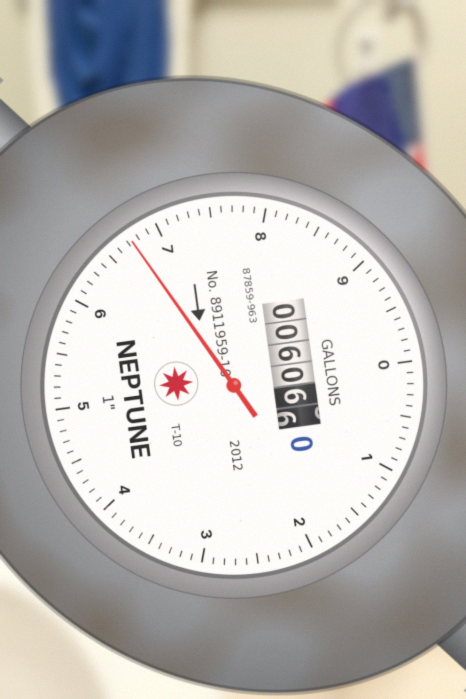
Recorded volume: gal 60656.7
